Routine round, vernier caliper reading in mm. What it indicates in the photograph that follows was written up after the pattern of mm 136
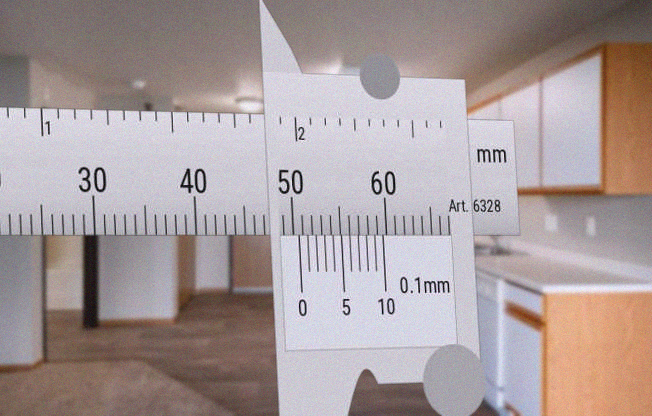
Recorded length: mm 50.6
